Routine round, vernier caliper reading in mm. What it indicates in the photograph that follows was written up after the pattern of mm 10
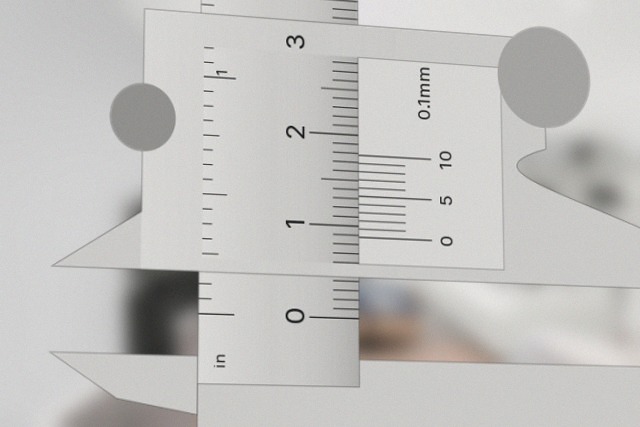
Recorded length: mm 8.8
